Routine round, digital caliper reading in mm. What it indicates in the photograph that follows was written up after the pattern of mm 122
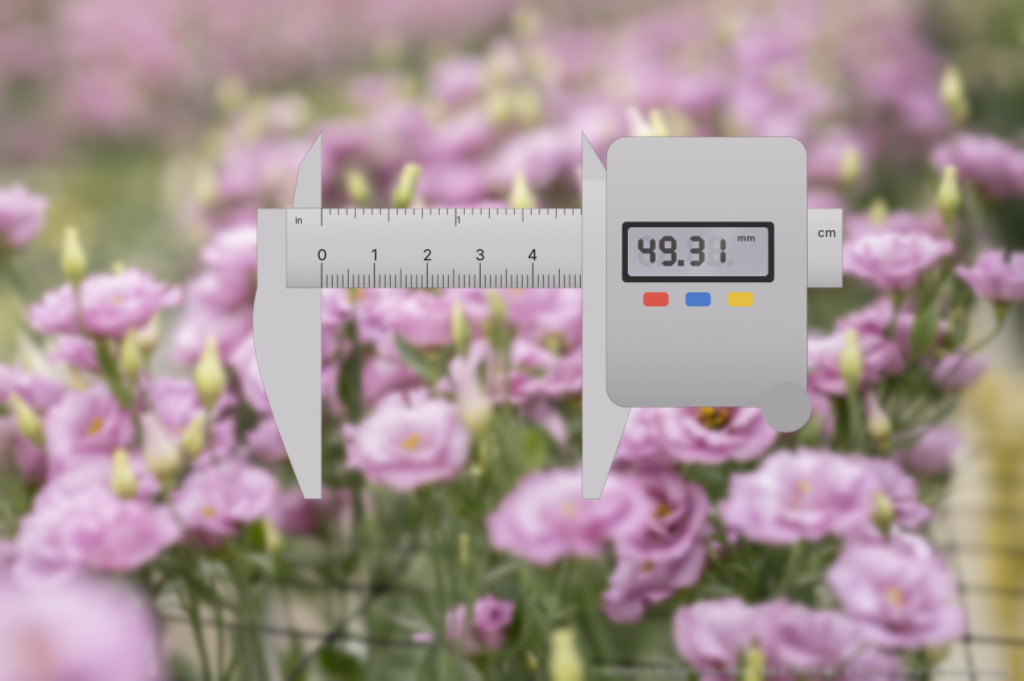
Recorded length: mm 49.31
